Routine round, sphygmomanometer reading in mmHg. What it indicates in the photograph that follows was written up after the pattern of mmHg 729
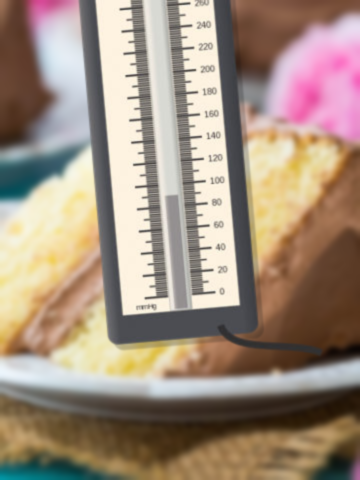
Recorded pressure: mmHg 90
